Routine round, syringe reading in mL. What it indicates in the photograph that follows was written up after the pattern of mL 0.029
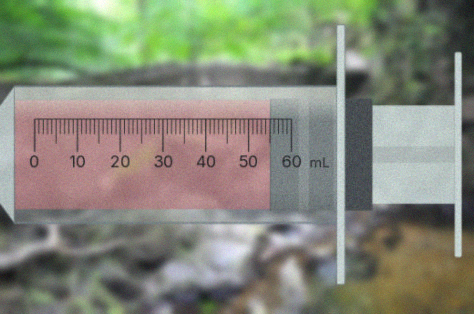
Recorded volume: mL 55
